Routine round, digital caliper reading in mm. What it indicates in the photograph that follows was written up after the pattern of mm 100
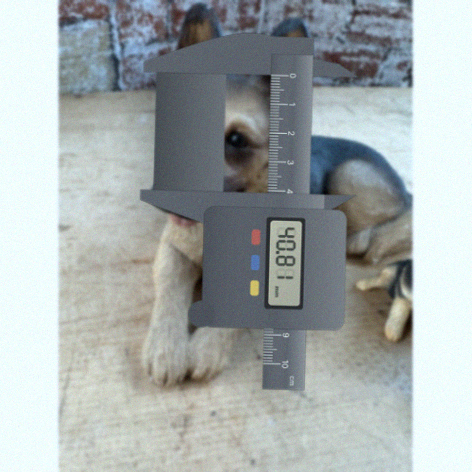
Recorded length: mm 40.81
